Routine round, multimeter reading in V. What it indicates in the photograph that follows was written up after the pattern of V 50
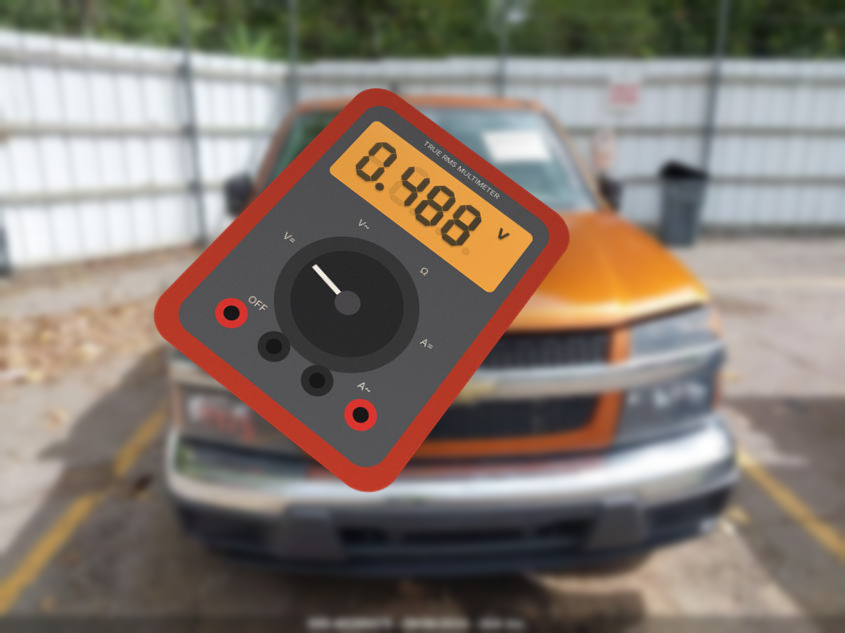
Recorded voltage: V 0.488
